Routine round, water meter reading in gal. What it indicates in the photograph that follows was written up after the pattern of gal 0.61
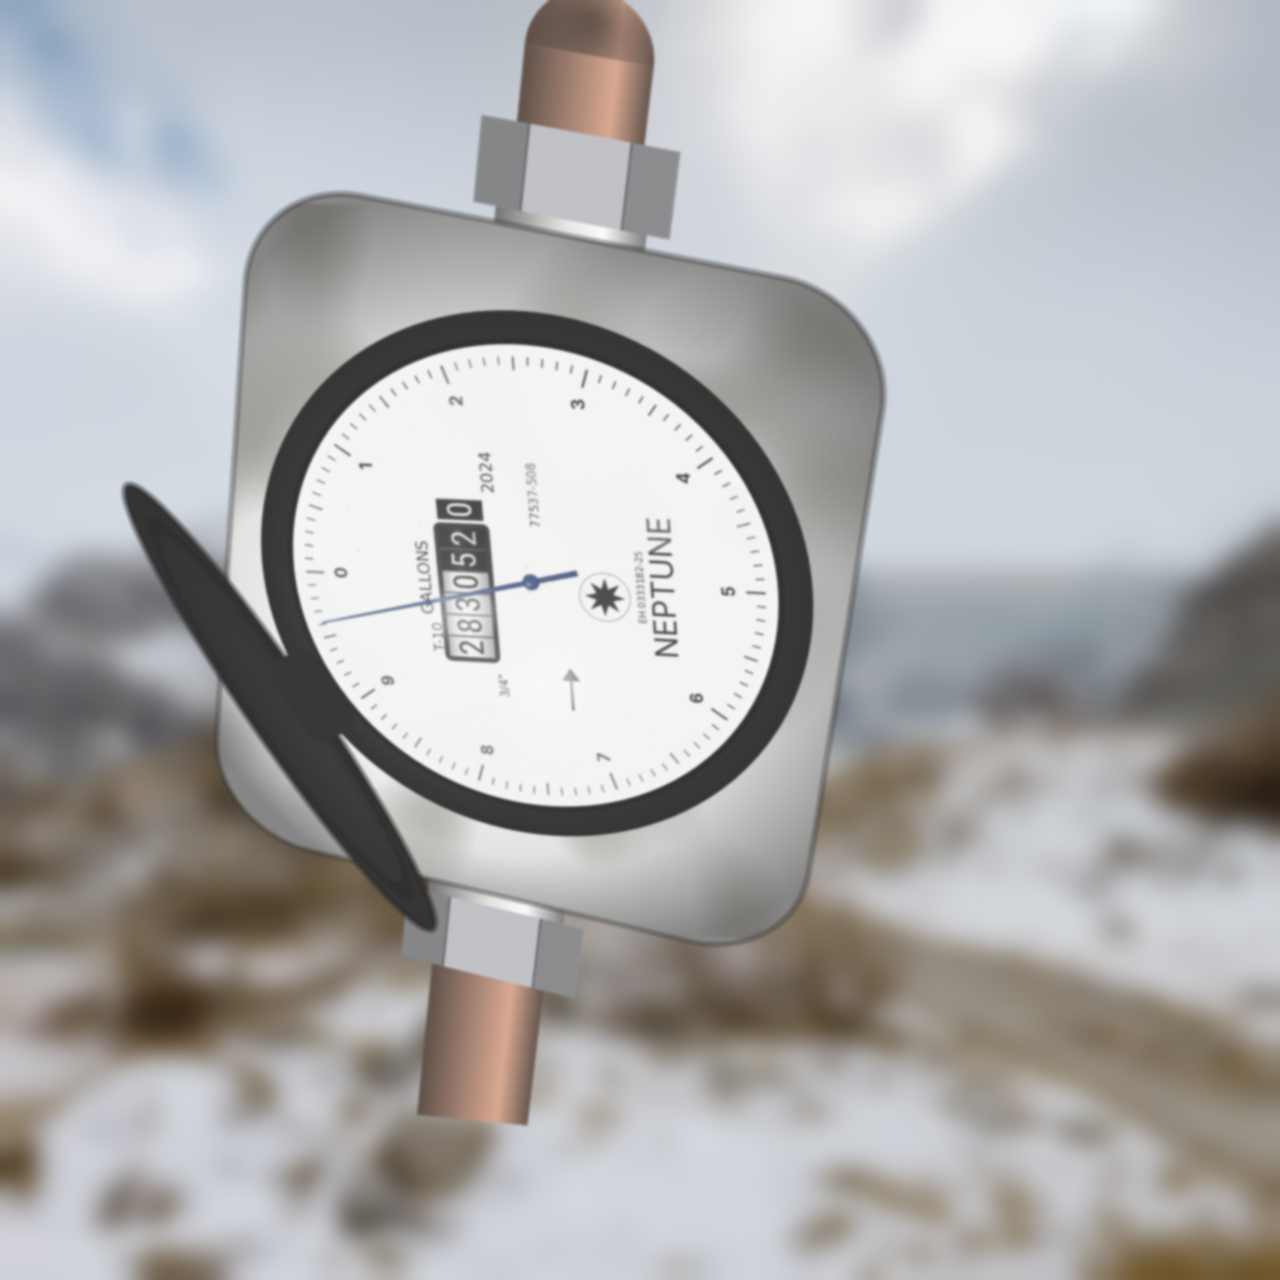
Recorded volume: gal 2830519.6
